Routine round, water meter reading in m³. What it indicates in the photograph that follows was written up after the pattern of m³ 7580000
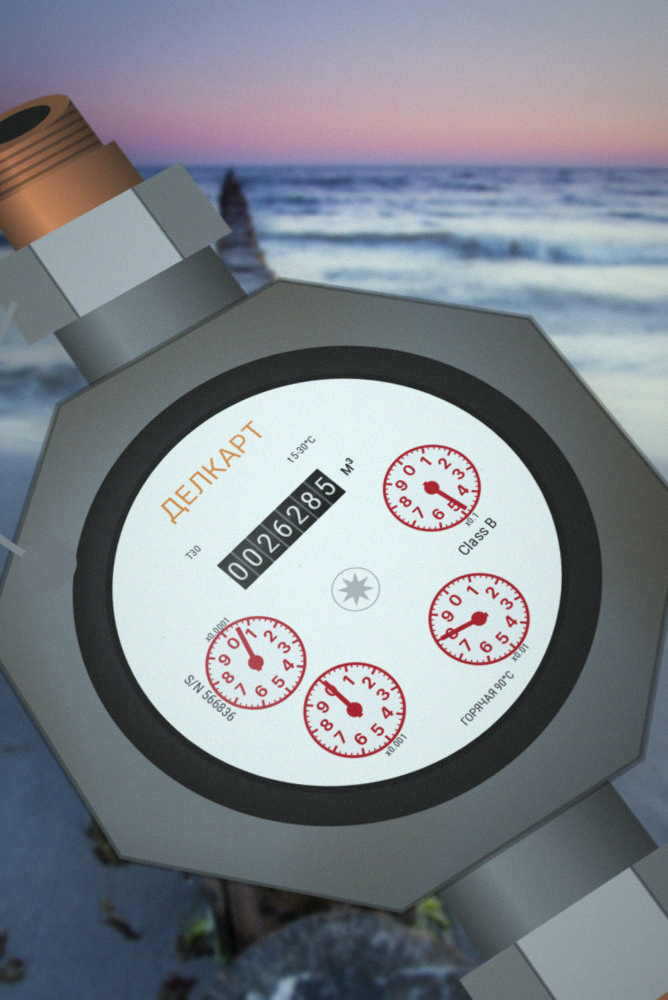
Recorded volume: m³ 26285.4800
